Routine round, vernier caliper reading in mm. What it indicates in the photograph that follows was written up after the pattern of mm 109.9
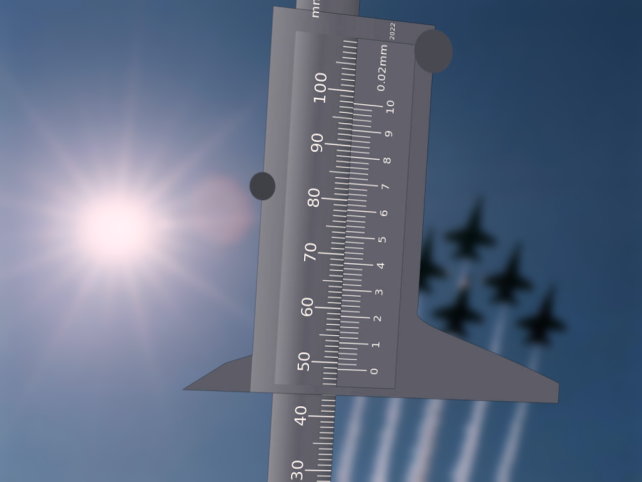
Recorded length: mm 48.8
